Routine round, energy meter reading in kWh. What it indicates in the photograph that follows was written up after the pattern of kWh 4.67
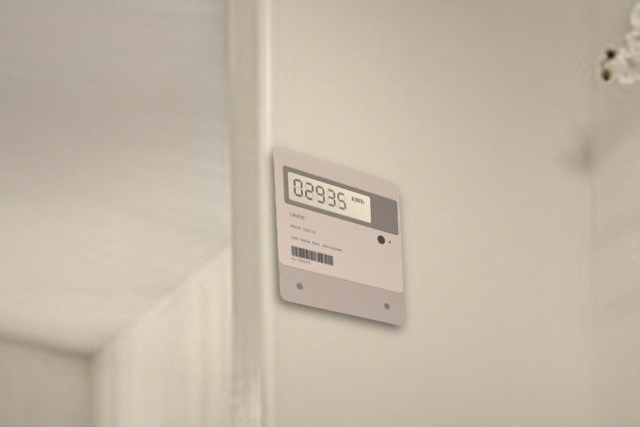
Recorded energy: kWh 2935
